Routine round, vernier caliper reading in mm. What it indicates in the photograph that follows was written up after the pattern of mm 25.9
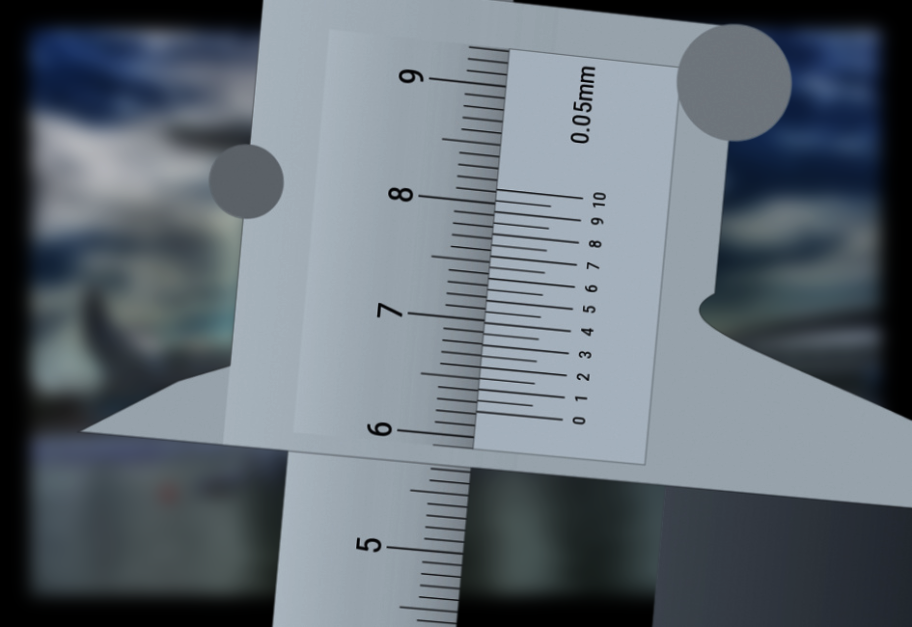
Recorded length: mm 62.2
